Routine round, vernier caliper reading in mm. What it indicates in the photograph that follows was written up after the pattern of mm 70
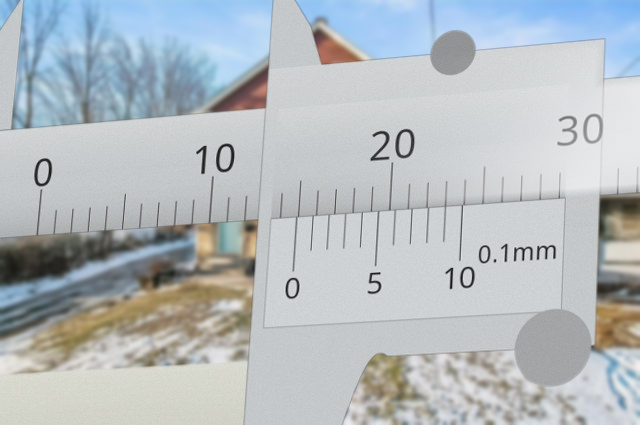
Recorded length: mm 14.9
